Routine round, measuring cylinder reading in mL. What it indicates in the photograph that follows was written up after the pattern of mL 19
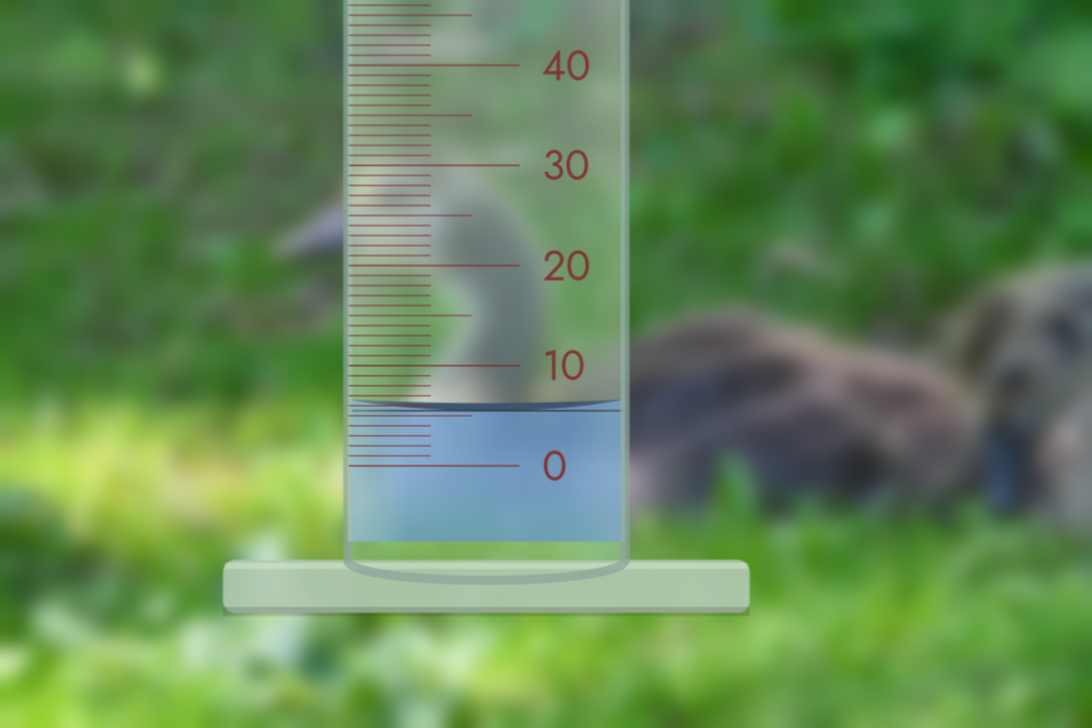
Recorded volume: mL 5.5
